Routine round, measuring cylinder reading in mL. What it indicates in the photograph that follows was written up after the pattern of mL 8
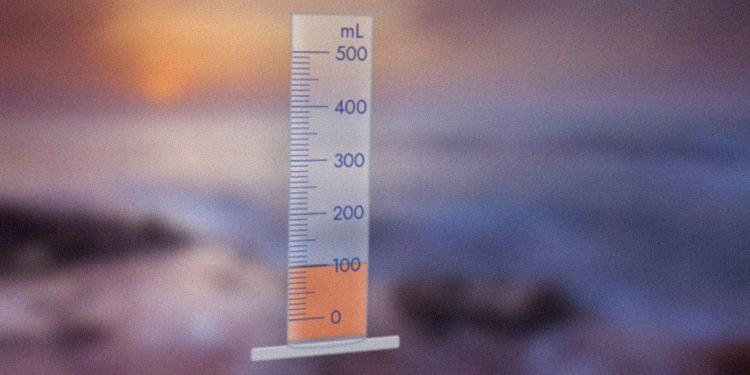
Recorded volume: mL 100
